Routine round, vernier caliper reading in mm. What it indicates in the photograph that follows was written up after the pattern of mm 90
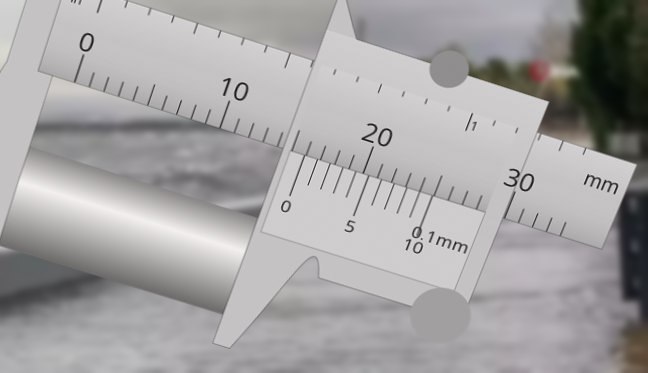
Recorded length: mm 15.9
